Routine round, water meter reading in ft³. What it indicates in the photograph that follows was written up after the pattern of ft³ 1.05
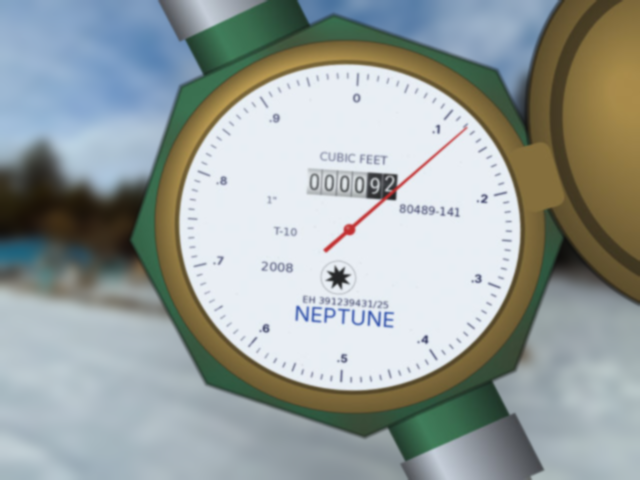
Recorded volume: ft³ 92.12
